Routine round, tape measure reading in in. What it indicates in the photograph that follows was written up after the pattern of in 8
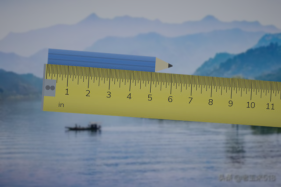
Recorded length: in 6
